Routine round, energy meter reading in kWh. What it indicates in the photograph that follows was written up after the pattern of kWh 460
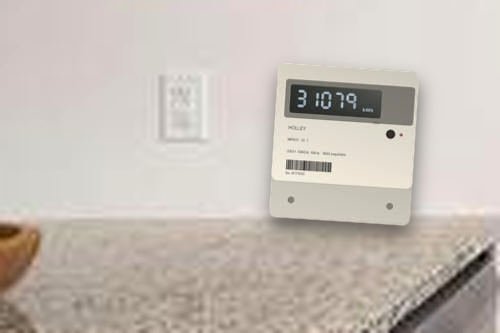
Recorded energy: kWh 31079
